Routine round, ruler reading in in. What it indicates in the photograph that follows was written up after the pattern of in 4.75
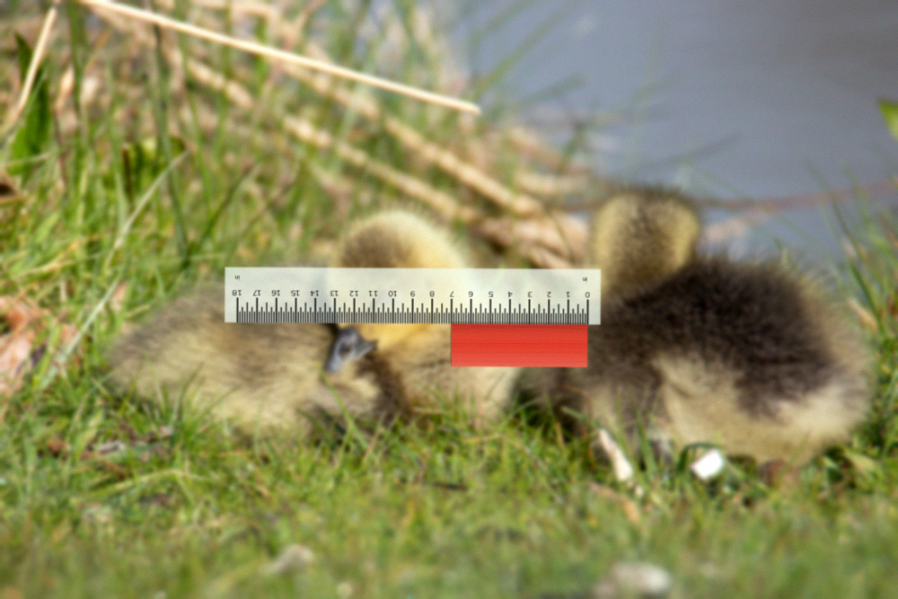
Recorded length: in 7
